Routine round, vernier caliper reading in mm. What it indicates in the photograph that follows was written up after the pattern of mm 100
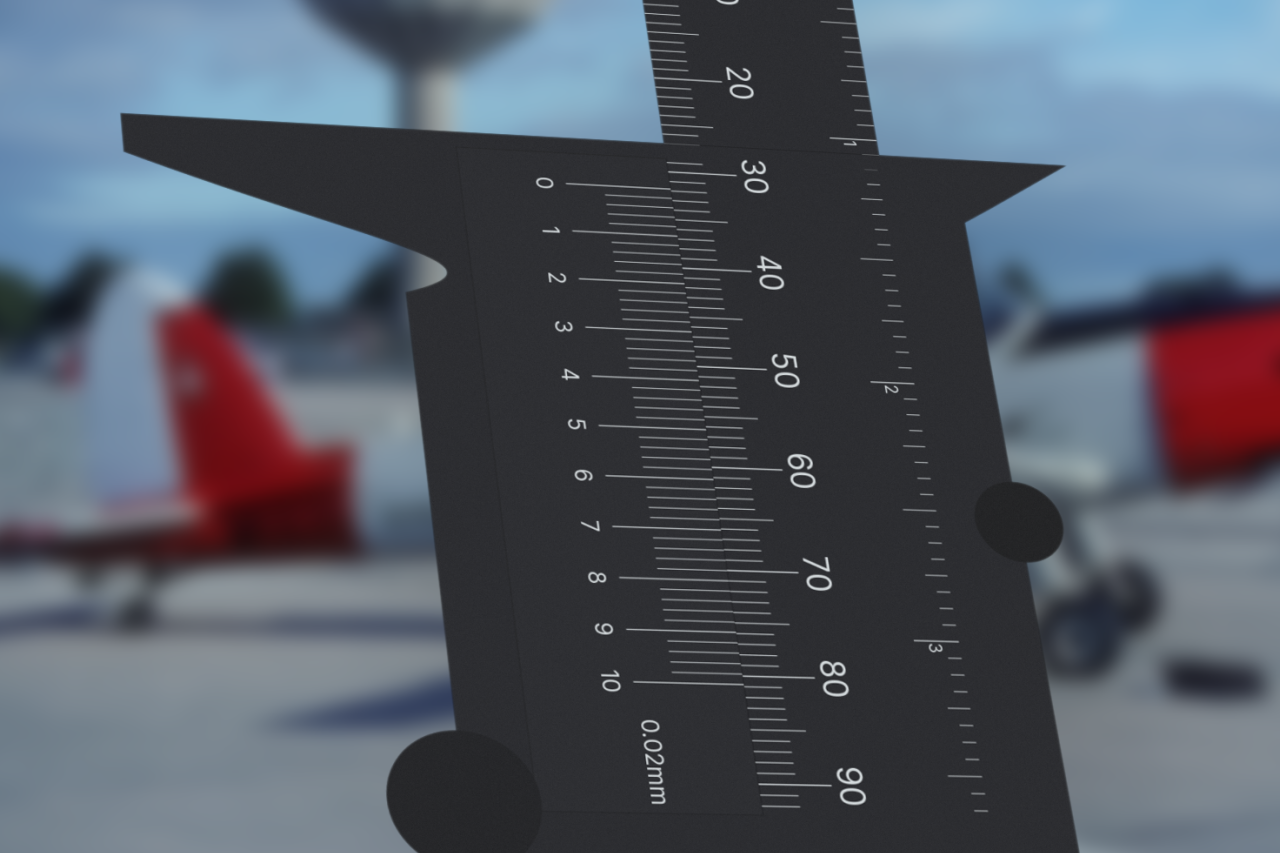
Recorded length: mm 31.8
